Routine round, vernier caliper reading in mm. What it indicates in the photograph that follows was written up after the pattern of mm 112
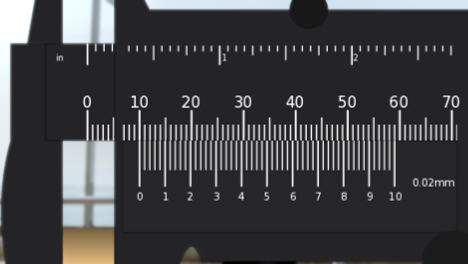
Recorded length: mm 10.0
